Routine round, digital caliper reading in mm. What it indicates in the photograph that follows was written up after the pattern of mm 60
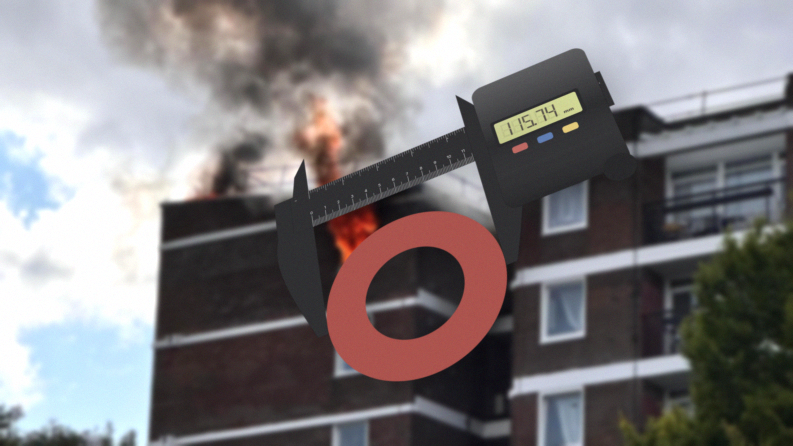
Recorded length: mm 115.74
